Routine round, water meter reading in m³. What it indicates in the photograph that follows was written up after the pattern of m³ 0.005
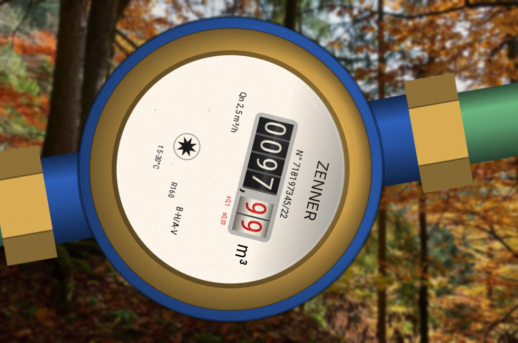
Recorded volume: m³ 97.99
